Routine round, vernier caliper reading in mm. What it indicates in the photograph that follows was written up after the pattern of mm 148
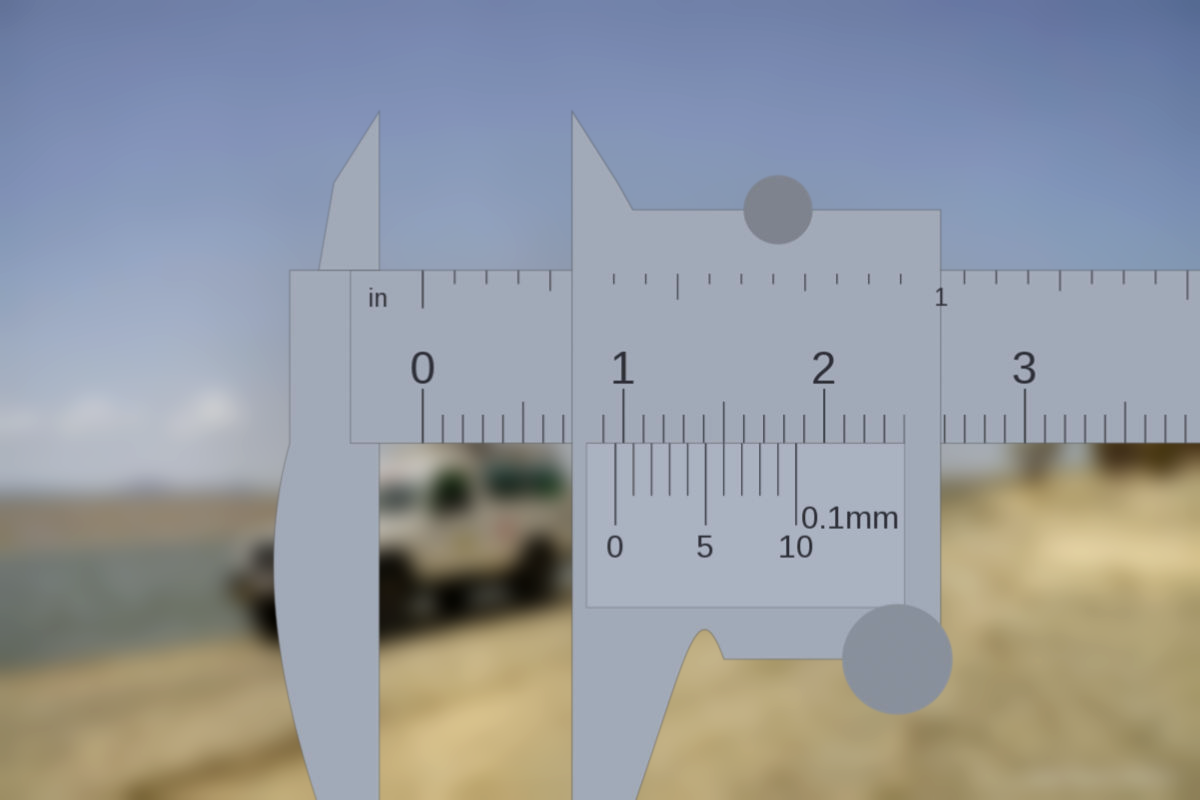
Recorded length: mm 9.6
